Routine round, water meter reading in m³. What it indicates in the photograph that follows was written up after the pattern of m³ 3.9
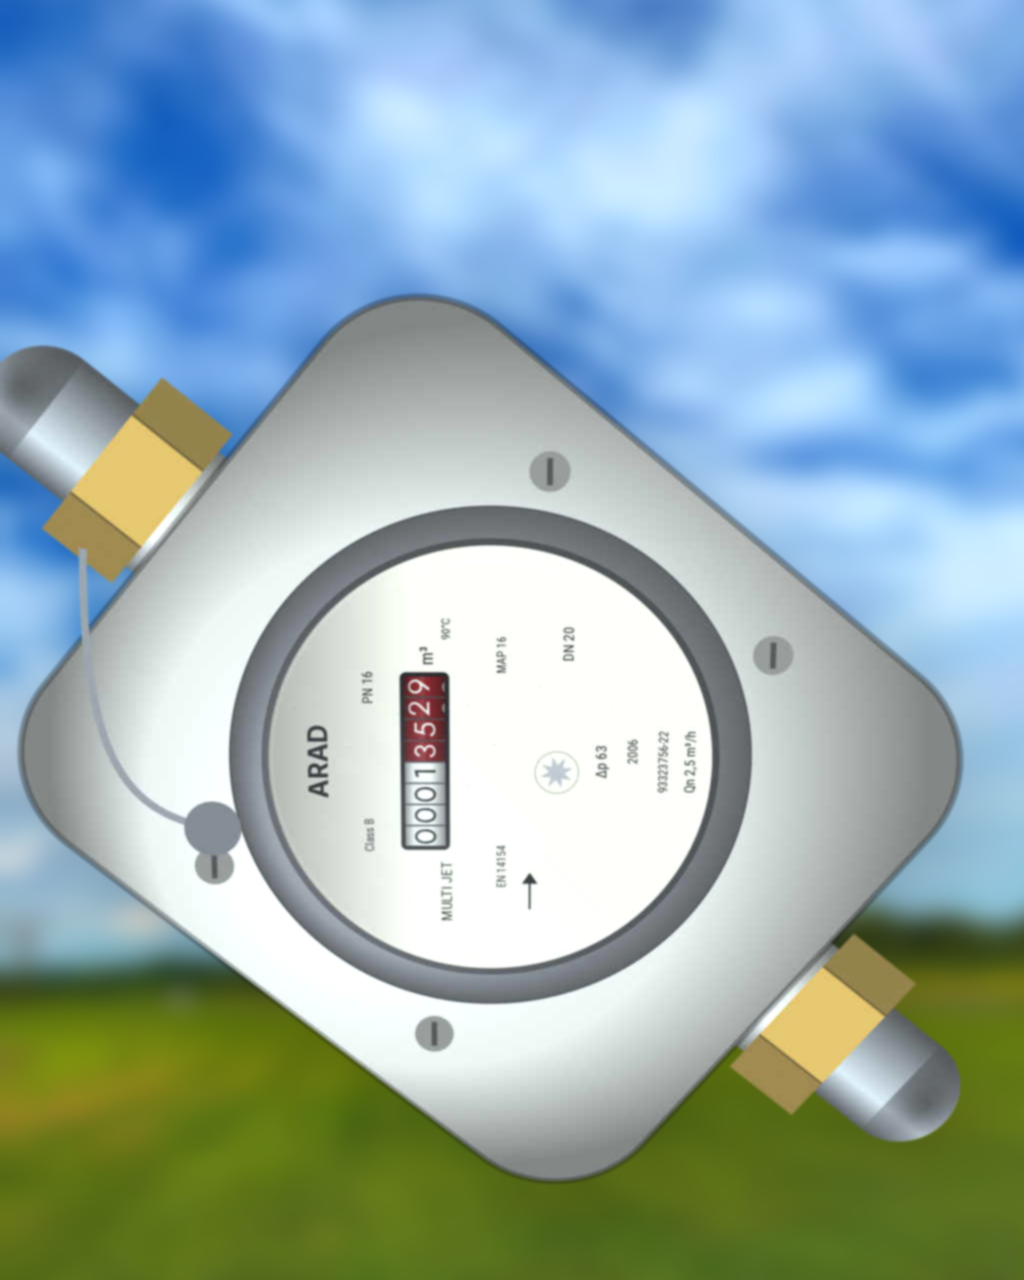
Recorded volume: m³ 1.3529
